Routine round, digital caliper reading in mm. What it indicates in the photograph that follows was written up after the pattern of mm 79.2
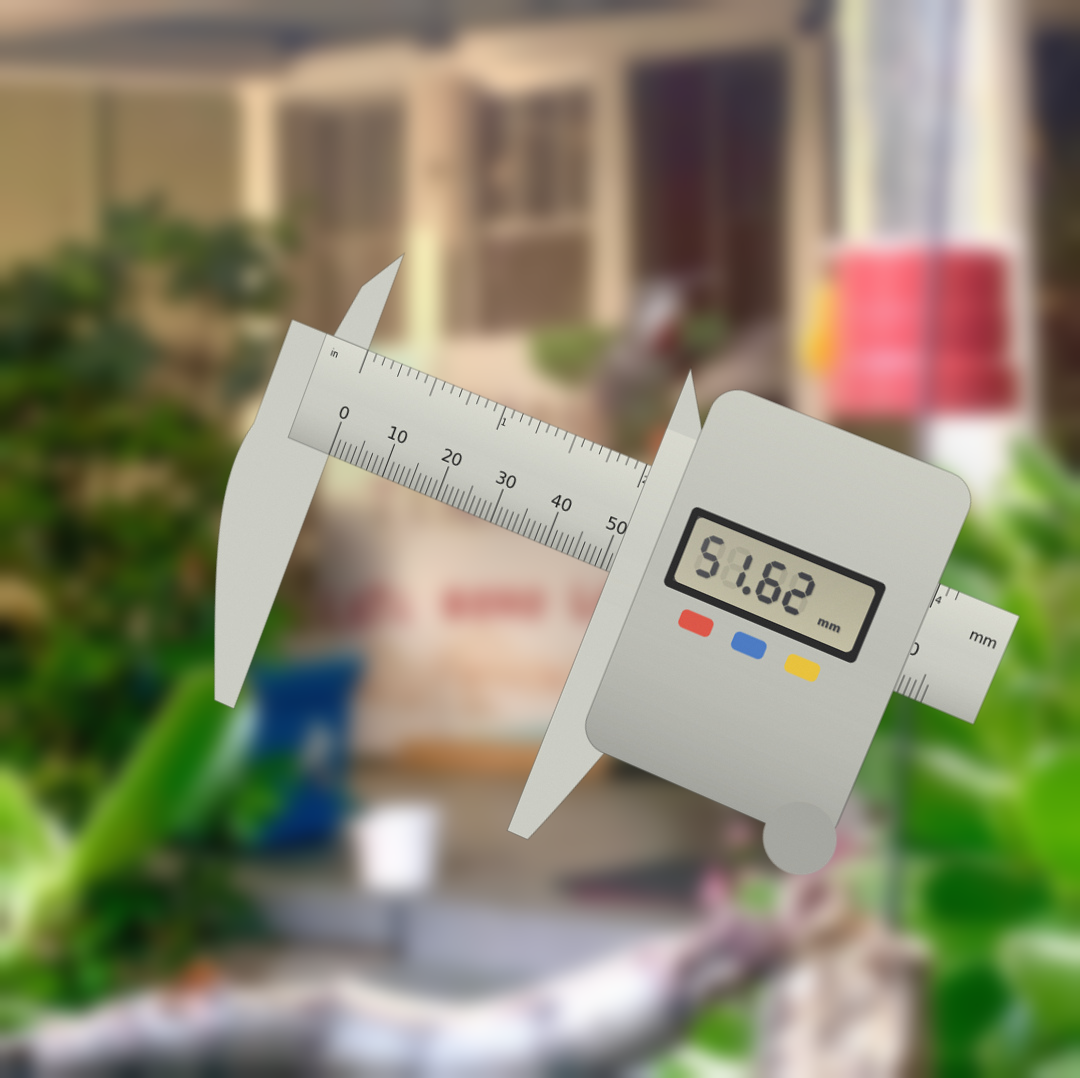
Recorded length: mm 51.62
